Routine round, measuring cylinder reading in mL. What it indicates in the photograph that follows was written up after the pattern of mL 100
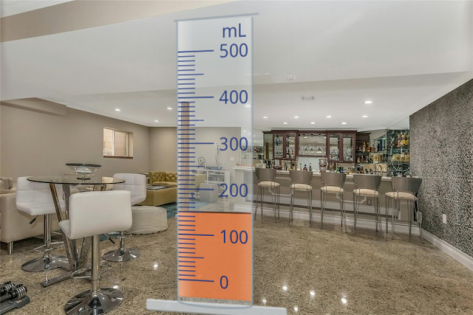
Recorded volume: mL 150
